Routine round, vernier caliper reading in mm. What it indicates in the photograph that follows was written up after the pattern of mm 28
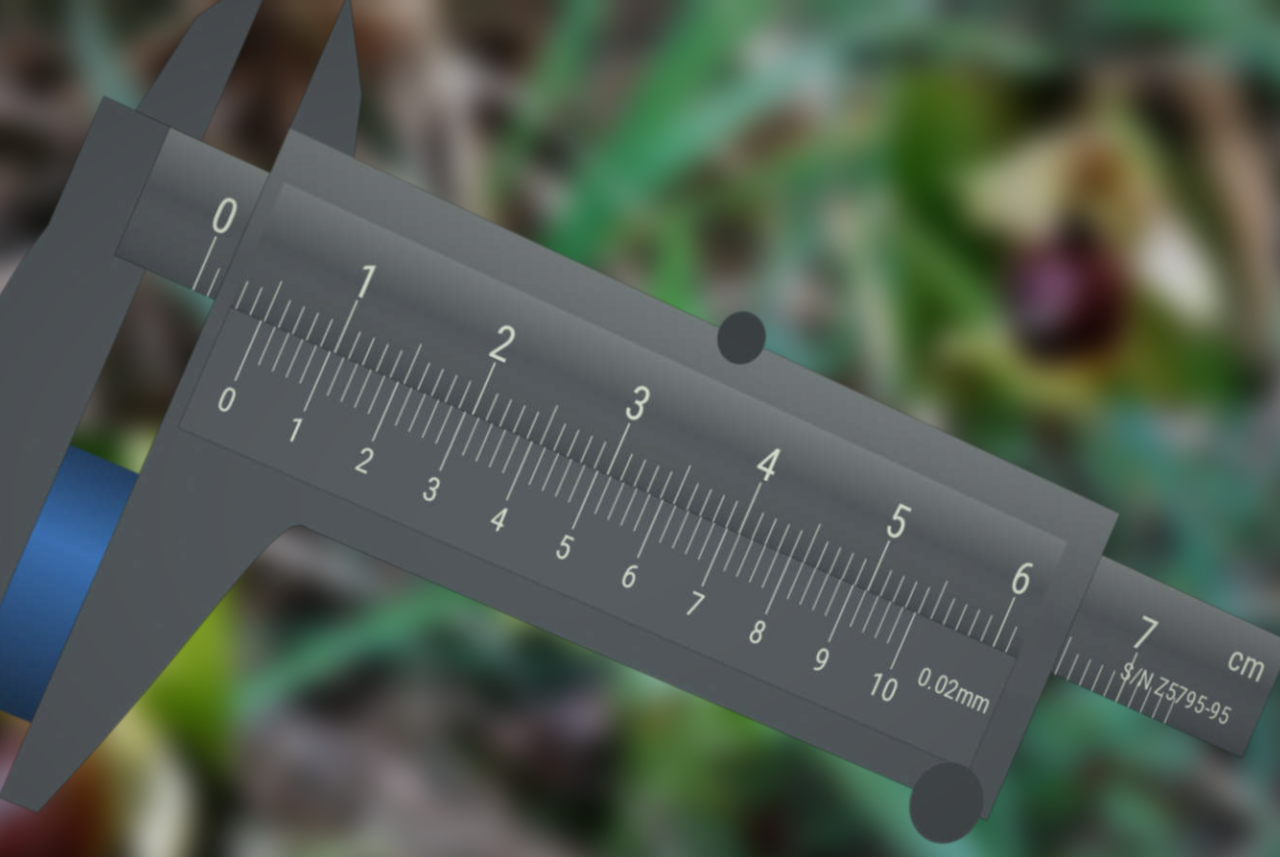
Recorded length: mm 4.8
